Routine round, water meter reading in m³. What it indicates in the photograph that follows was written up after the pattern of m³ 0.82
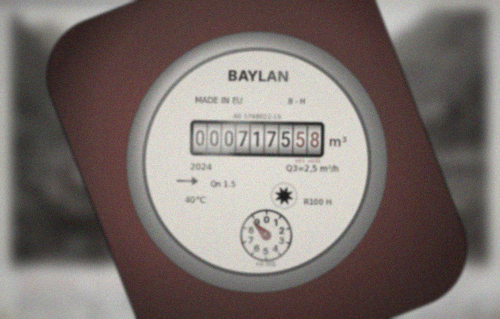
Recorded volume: m³ 7175.588
